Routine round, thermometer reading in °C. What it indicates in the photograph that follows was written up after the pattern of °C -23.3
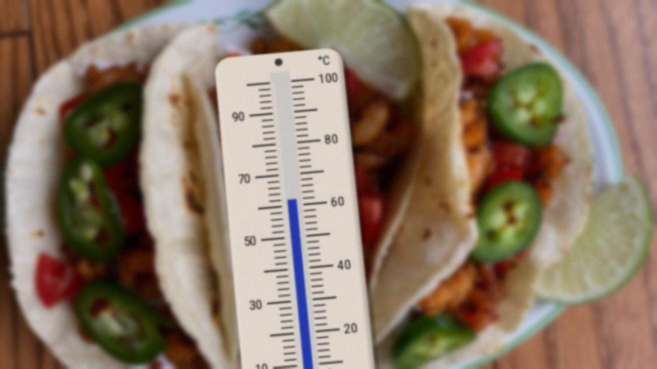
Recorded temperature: °C 62
